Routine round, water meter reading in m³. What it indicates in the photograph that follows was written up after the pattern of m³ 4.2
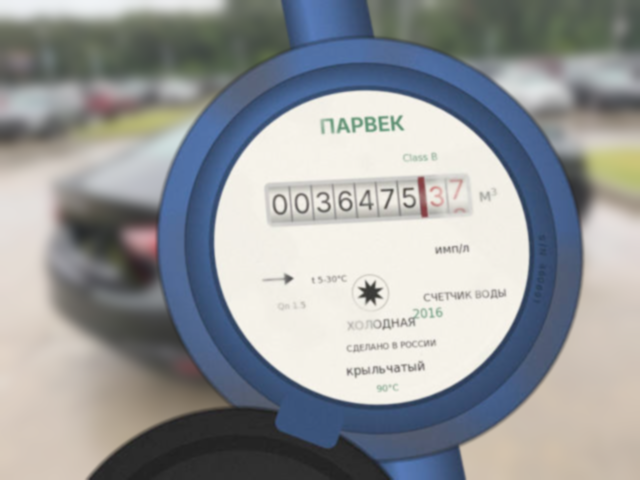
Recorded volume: m³ 36475.37
